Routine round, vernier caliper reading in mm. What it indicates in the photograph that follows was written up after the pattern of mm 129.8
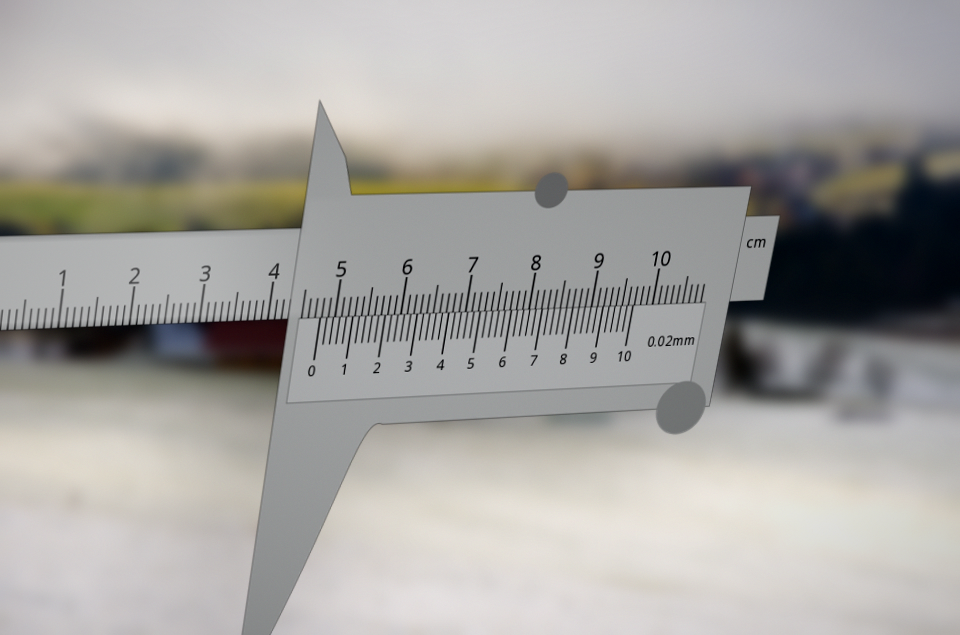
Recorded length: mm 47.8
